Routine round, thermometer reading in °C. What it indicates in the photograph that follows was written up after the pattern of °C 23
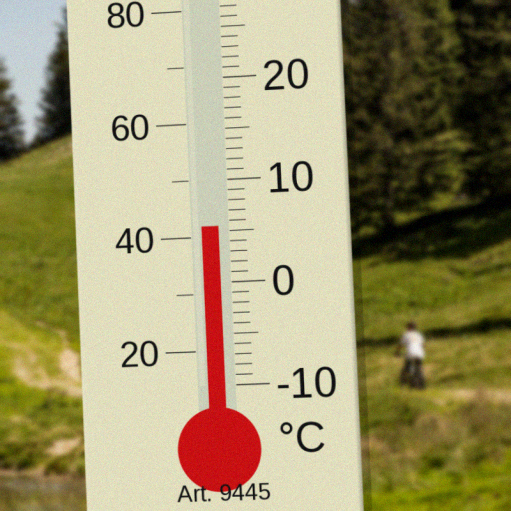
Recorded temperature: °C 5.5
